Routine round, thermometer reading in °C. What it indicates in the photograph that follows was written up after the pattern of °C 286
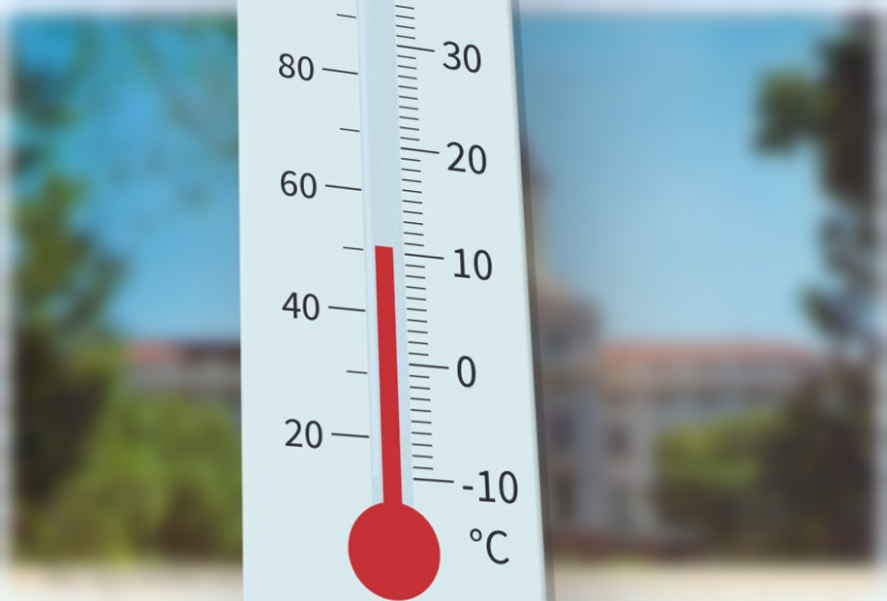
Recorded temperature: °C 10.5
